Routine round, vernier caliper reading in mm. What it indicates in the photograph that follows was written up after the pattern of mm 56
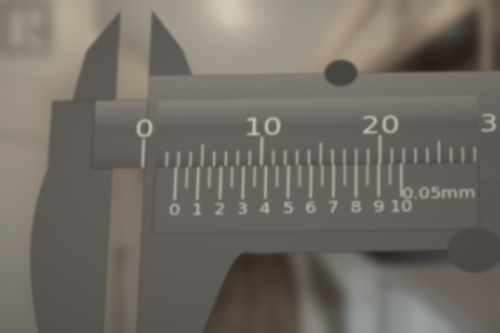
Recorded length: mm 2.8
